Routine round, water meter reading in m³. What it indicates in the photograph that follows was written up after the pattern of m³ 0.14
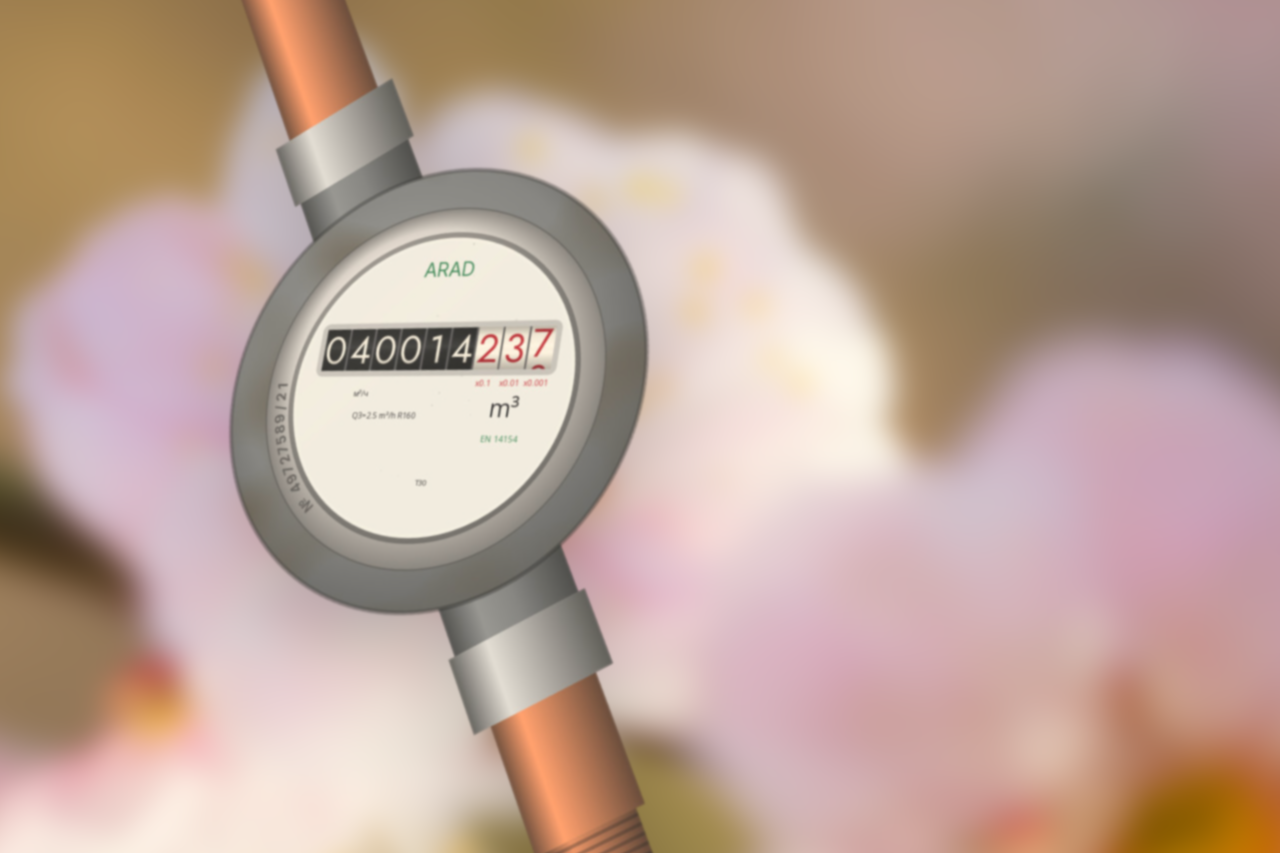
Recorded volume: m³ 40014.237
